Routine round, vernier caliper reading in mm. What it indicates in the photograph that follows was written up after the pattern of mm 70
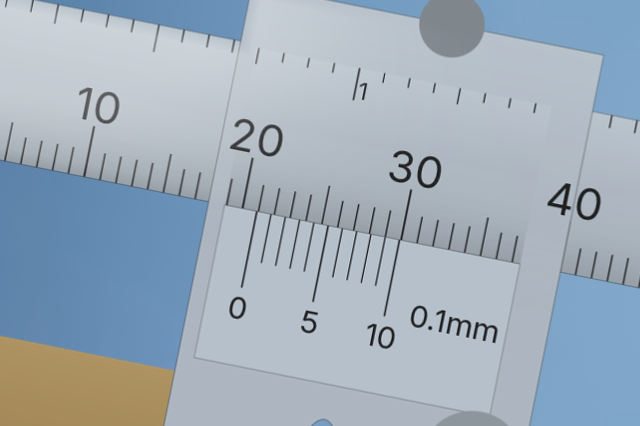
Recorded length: mm 20.9
